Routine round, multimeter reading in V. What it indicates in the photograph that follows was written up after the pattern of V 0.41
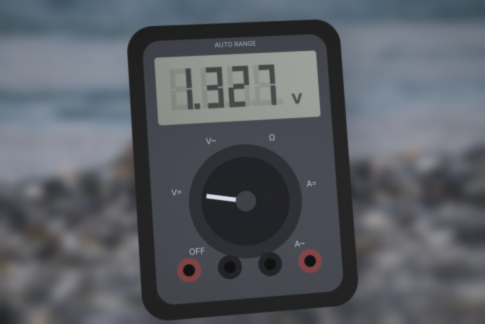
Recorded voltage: V 1.327
